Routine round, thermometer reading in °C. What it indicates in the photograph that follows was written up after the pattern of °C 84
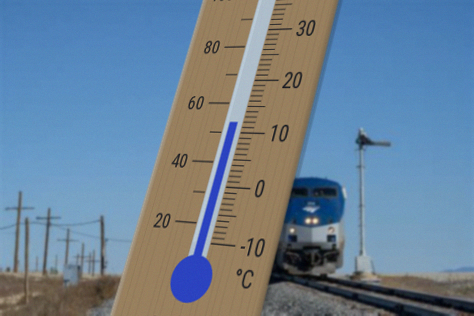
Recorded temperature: °C 12
